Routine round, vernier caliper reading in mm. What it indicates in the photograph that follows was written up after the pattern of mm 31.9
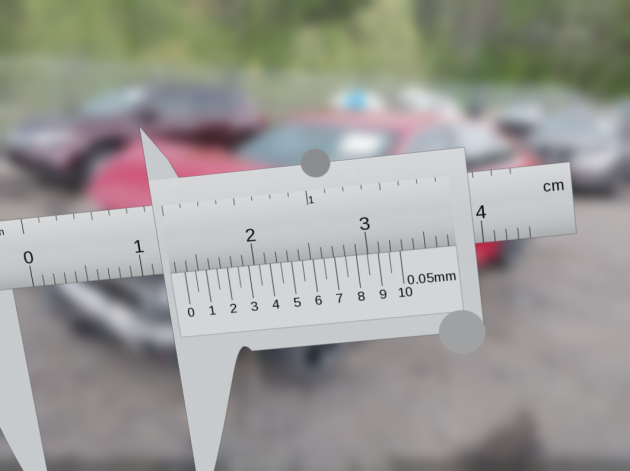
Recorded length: mm 13.8
